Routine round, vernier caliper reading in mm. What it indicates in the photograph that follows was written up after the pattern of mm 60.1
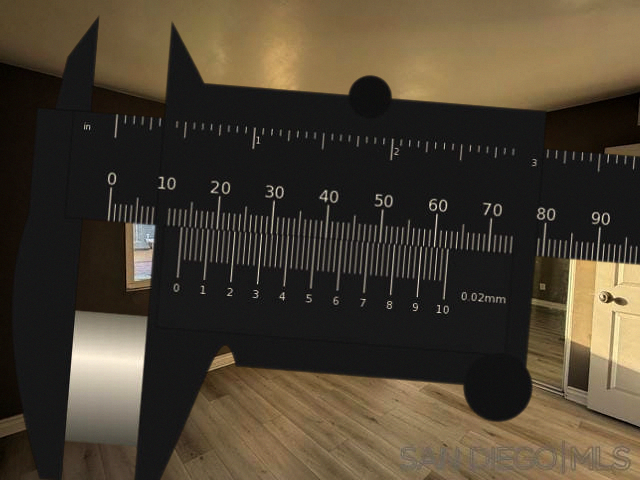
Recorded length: mm 13.5
